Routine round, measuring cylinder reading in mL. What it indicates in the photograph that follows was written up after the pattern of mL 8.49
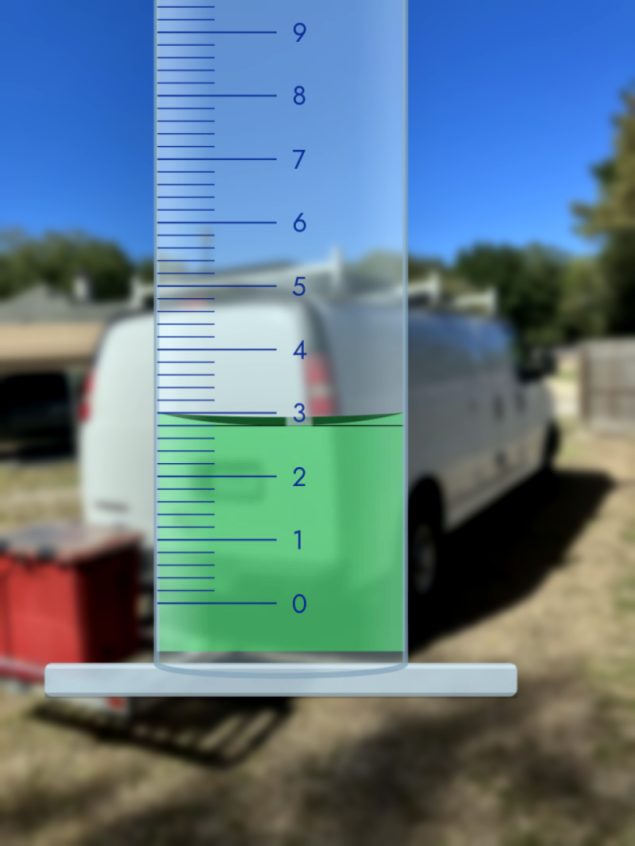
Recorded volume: mL 2.8
